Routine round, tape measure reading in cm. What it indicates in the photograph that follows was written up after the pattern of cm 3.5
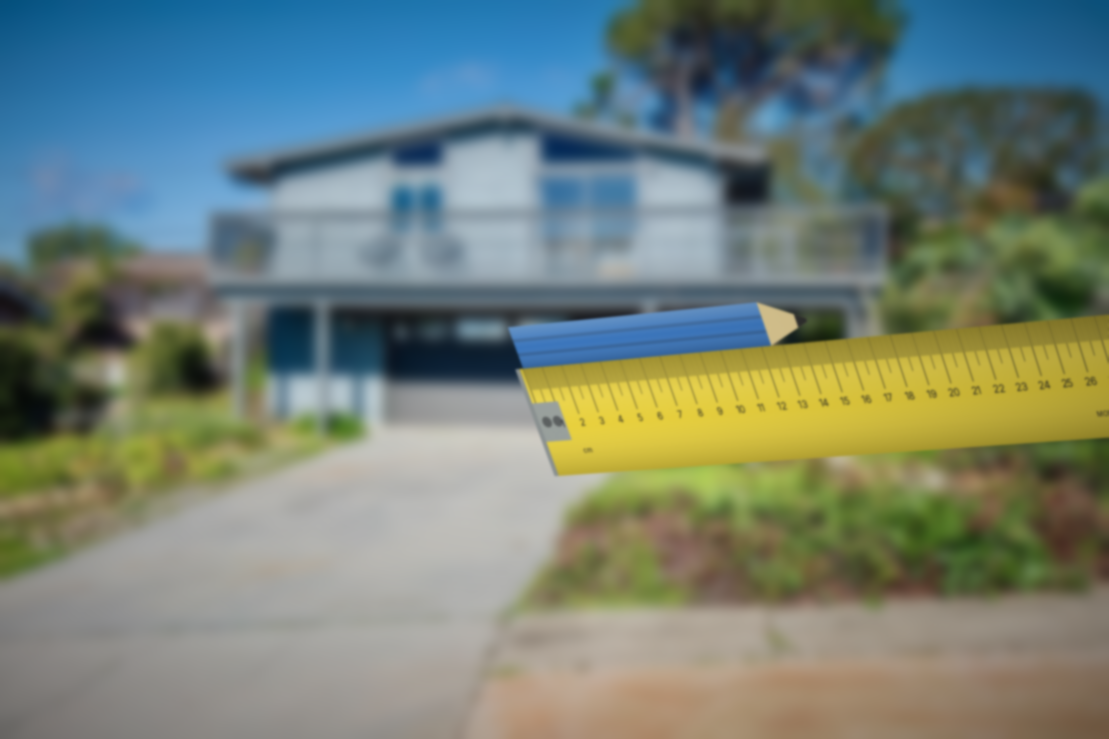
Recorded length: cm 14.5
